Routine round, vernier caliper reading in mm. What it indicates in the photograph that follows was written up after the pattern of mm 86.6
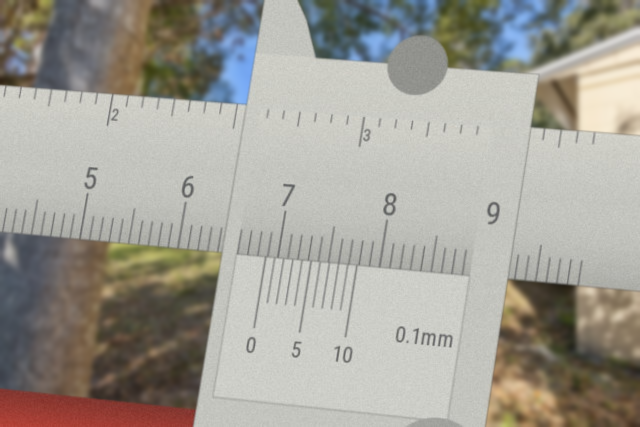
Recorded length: mm 68.8
